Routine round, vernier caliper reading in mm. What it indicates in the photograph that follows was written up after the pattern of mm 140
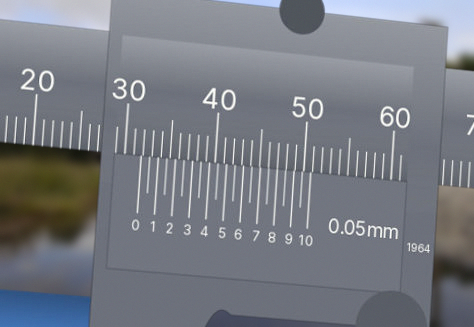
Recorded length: mm 31.8
